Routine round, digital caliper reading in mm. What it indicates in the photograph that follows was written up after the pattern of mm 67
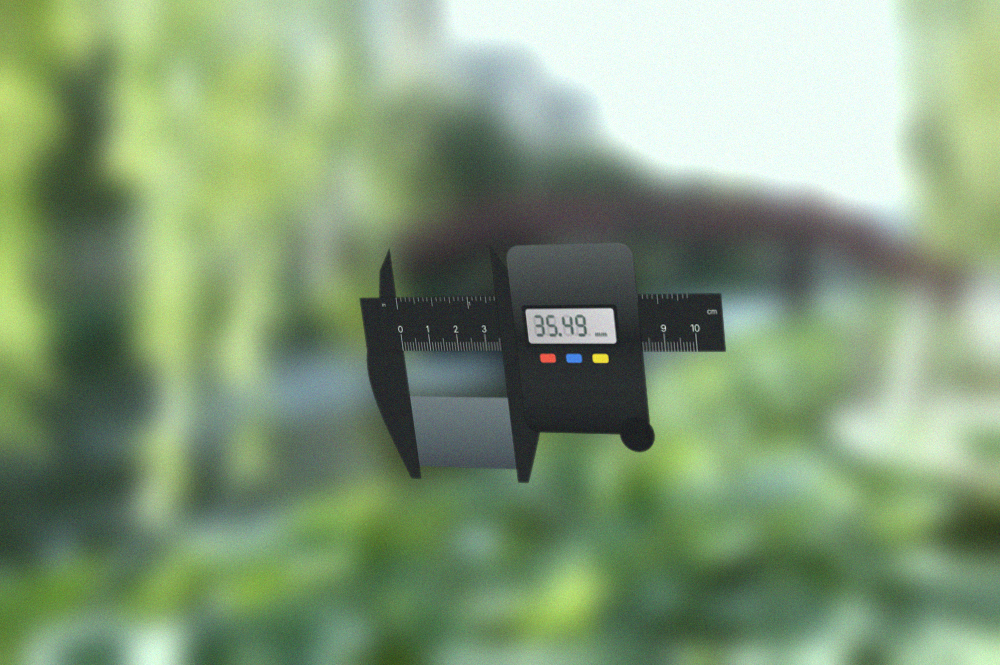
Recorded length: mm 35.49
